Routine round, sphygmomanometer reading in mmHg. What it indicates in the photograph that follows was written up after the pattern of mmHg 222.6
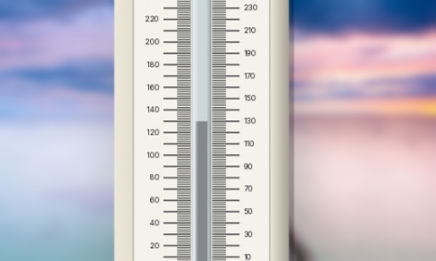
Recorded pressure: mmHg 130
